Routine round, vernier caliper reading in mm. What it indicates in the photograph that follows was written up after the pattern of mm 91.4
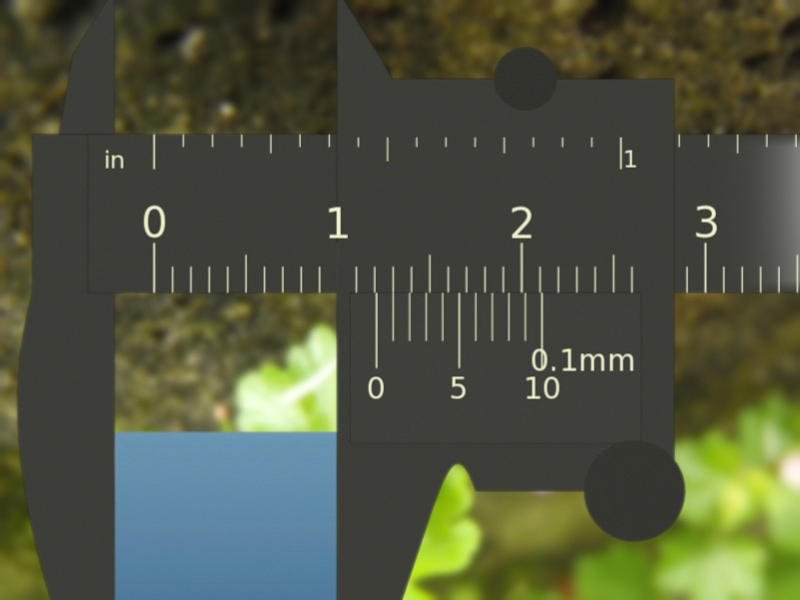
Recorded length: mm 12.1
